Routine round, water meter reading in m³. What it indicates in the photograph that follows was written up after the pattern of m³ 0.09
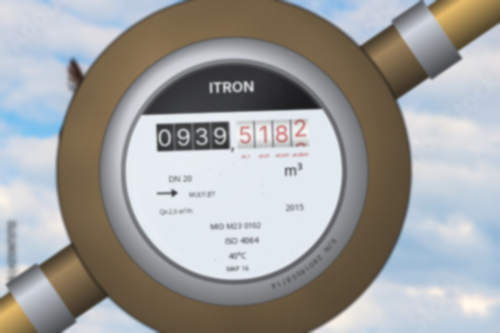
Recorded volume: m³ 939.5182
